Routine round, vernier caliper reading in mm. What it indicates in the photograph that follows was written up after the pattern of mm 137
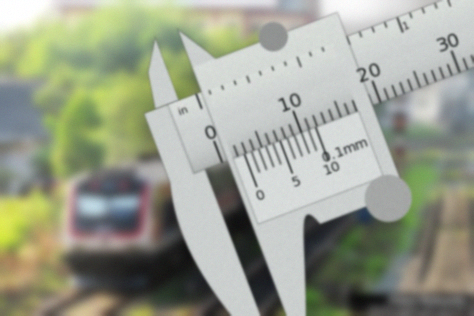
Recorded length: mm 2.8
